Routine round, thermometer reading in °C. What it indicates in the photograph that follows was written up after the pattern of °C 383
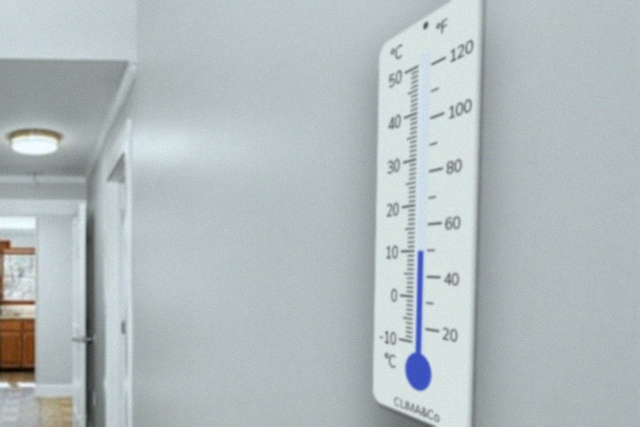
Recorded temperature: °C 10
